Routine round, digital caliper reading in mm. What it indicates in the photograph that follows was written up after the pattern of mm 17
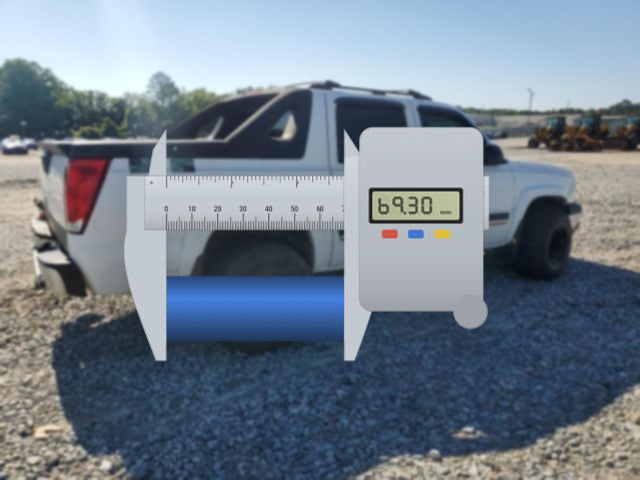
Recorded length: mm 69.30
